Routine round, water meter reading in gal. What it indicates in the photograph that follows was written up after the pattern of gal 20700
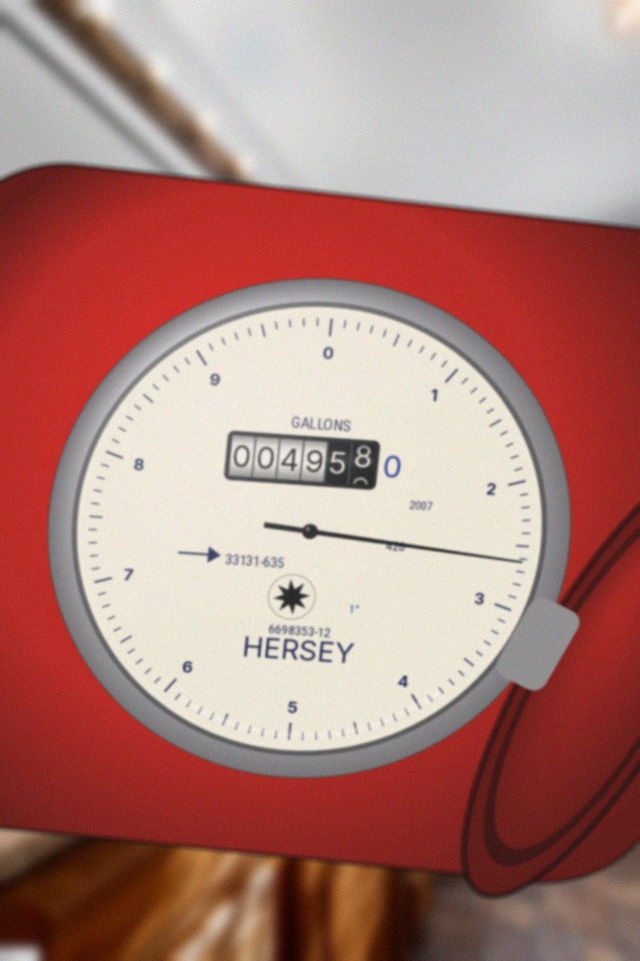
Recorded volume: gal 49582.6
